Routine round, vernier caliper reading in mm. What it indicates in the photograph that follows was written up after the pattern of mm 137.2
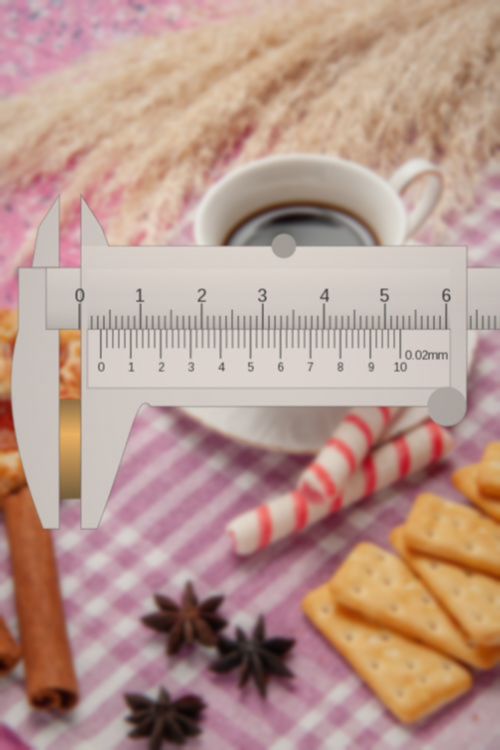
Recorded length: mm 3.5
